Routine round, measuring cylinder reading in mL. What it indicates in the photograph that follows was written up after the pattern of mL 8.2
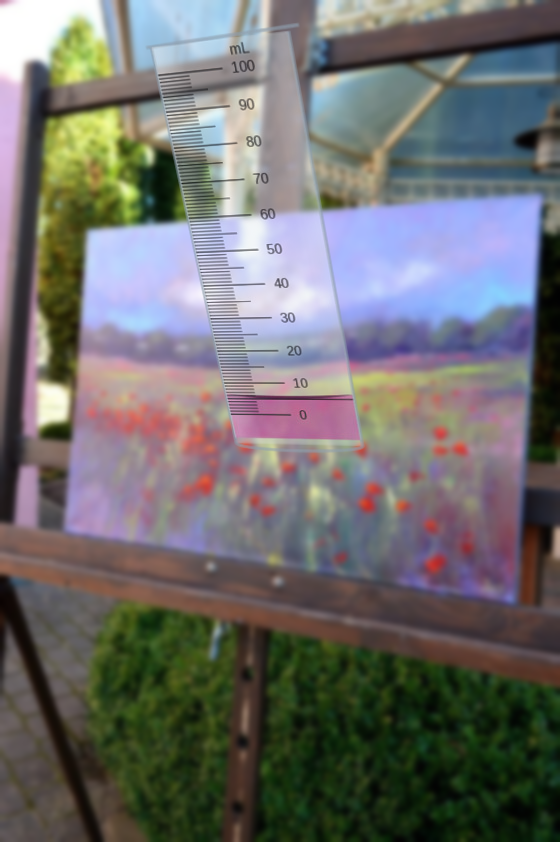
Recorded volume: mL 5
